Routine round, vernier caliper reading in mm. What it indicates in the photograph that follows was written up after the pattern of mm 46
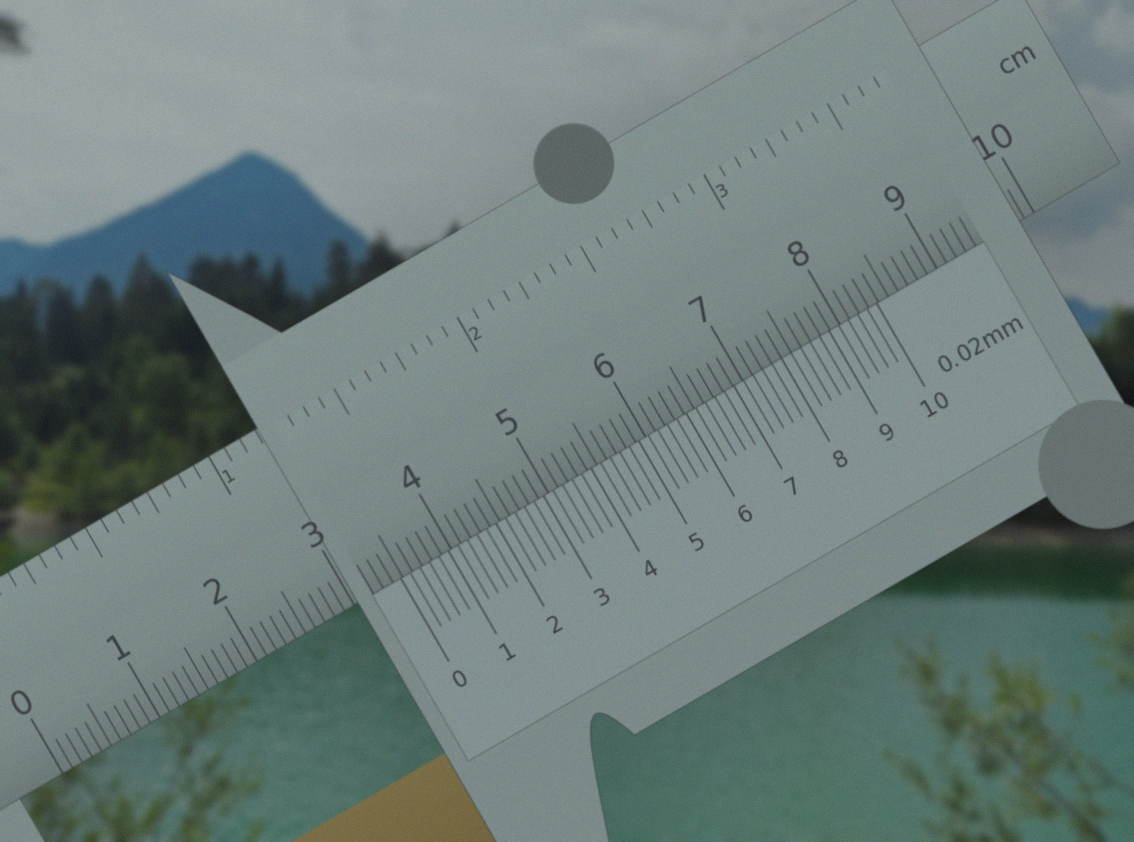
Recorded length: mm 34.8
